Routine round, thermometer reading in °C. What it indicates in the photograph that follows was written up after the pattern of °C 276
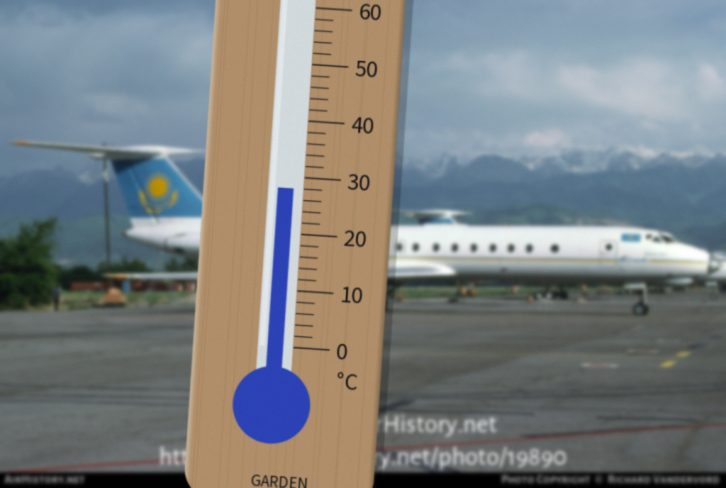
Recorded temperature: °C 28
